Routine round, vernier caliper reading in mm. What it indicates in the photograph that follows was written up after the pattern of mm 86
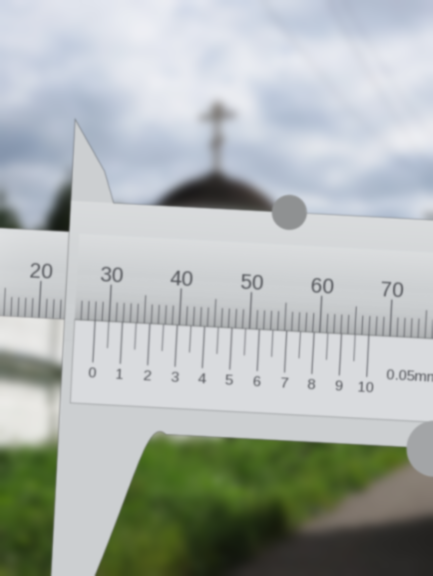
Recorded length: mm 28.0
